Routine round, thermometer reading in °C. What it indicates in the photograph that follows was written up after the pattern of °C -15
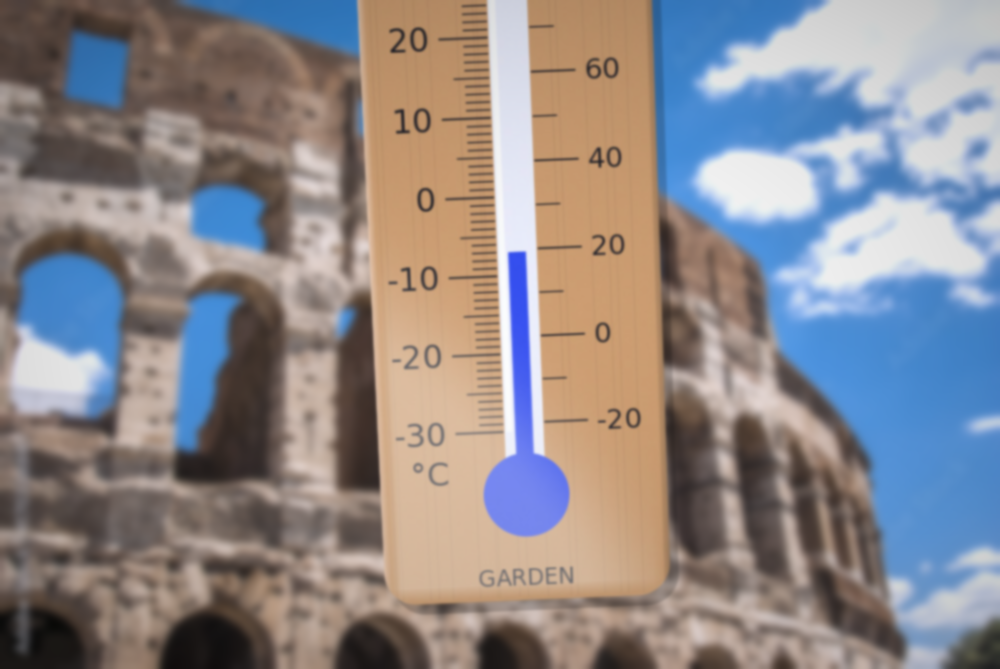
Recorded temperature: °C -7
